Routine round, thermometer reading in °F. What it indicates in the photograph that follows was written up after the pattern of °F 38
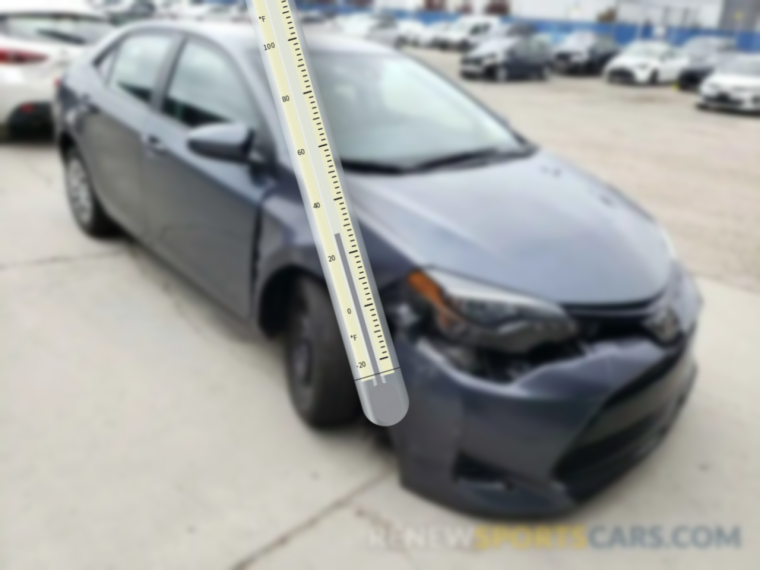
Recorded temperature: °F 28
